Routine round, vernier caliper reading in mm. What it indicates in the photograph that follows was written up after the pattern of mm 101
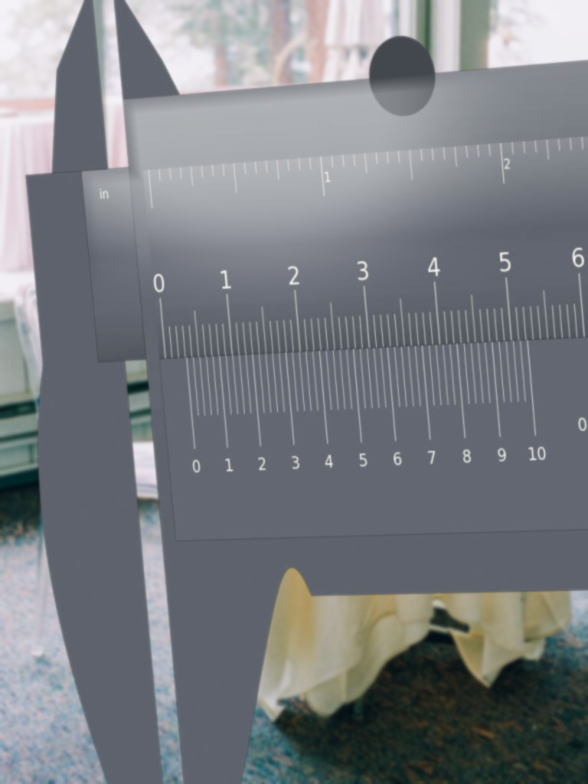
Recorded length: mm 3.2
